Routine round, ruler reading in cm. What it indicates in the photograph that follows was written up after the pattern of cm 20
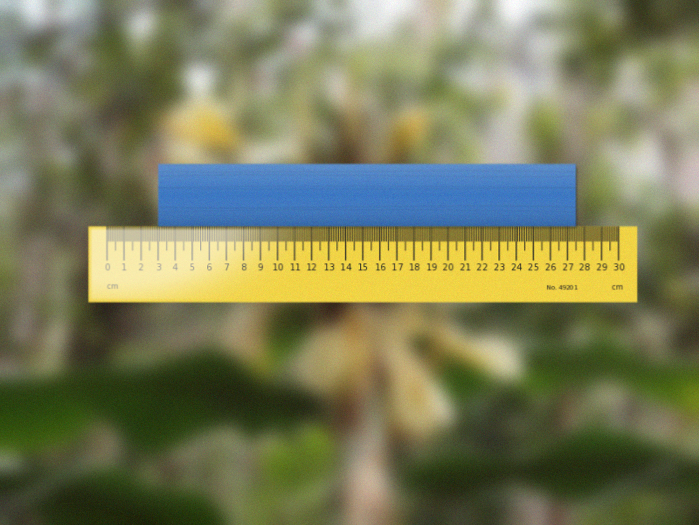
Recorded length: cm 24.5
